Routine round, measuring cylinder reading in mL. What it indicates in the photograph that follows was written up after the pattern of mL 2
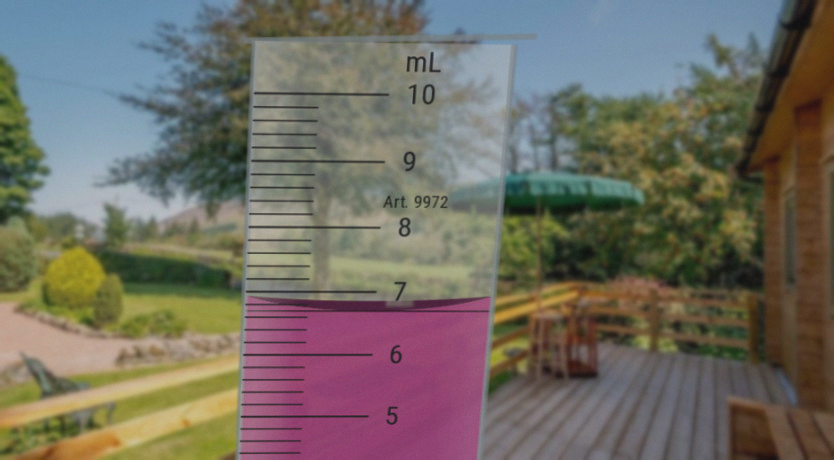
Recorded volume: mL 6.7
